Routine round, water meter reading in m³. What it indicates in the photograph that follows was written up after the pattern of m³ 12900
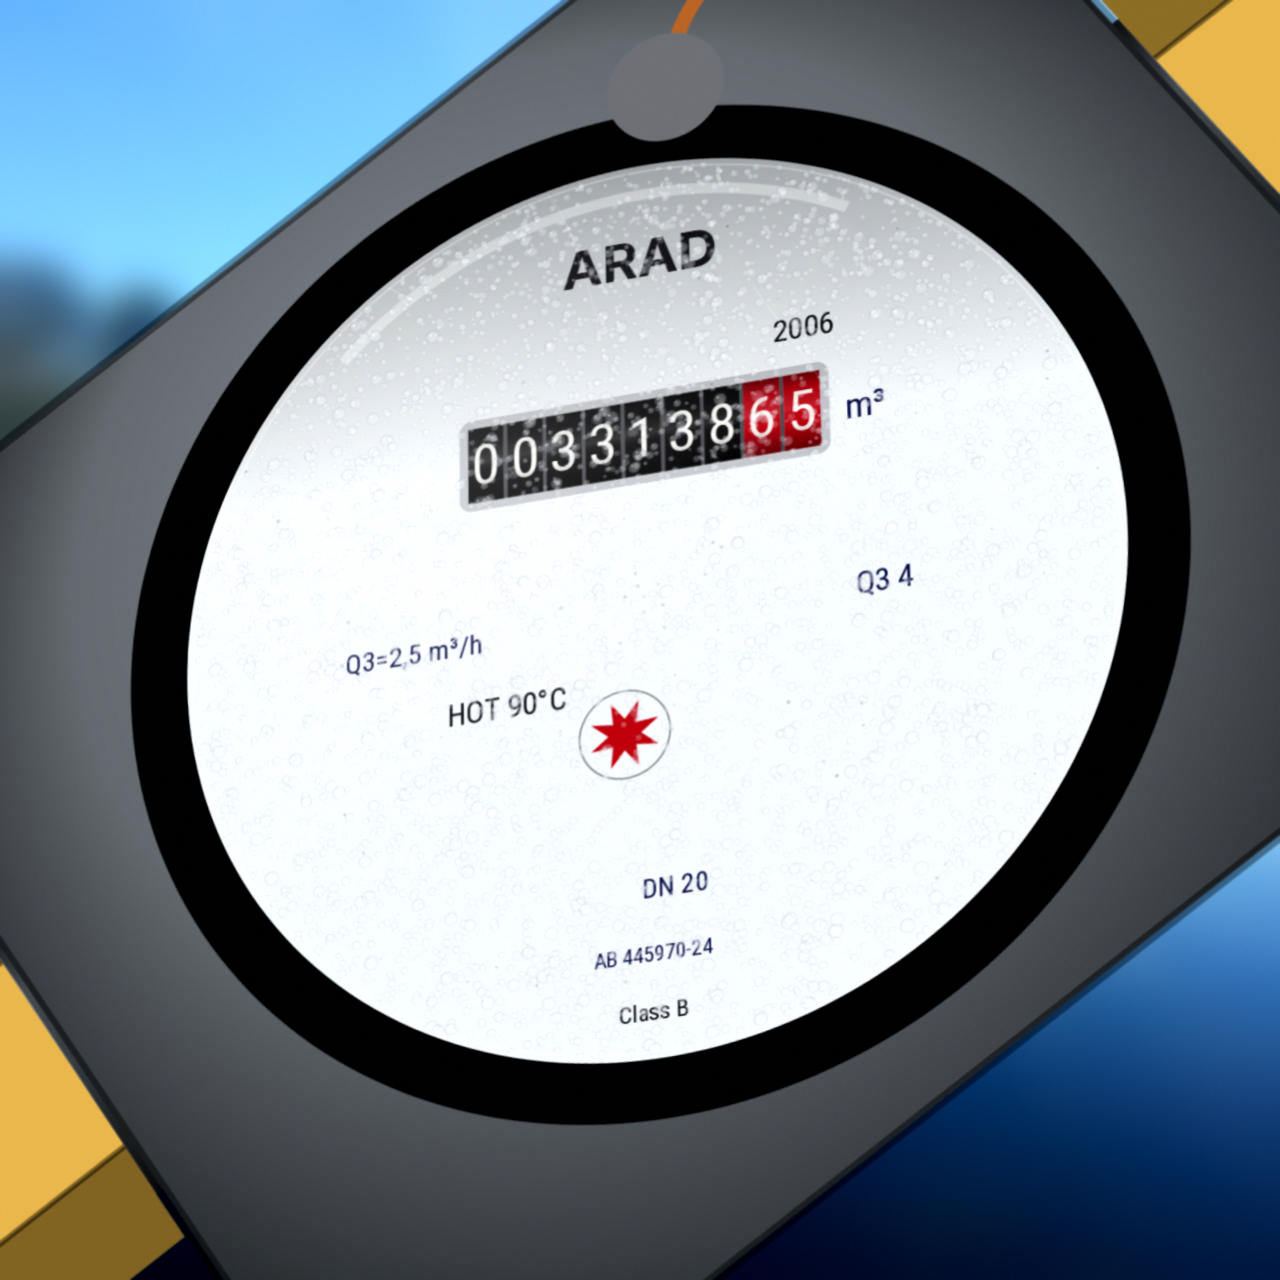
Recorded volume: m³ 33138.65
